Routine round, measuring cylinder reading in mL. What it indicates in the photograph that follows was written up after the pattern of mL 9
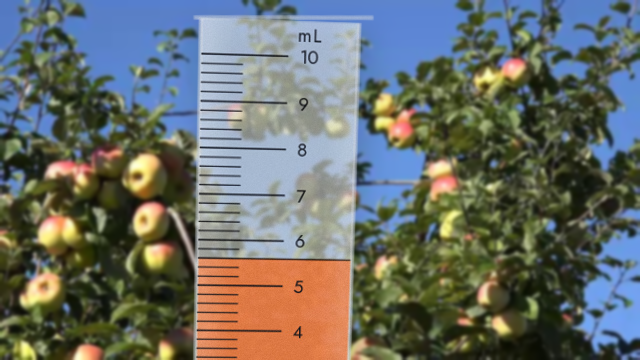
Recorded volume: mL 5.6
